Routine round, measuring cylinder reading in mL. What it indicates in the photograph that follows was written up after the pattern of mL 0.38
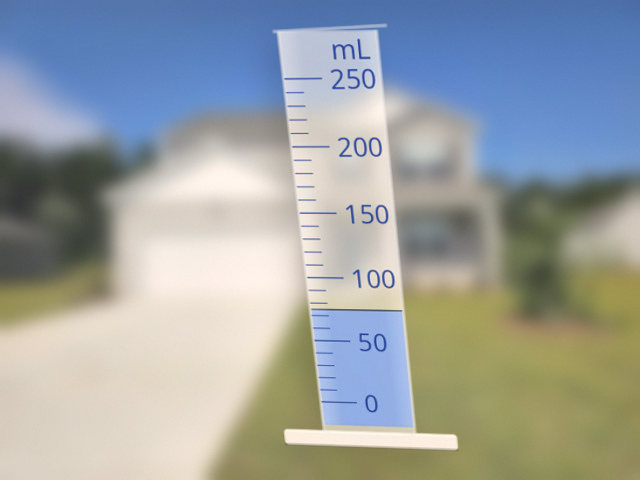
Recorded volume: mL 75
